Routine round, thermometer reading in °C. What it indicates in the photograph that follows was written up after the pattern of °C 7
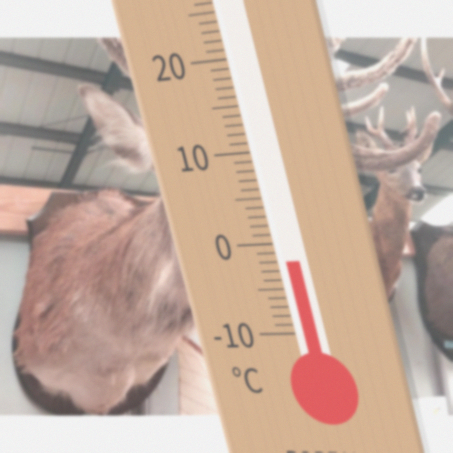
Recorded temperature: °C -2
